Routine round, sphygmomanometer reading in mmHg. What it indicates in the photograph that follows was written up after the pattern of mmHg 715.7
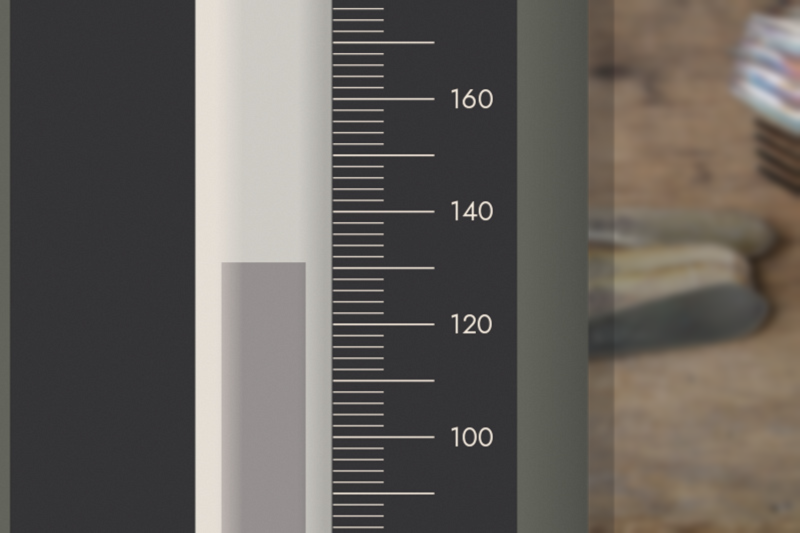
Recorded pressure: mmHg 131
